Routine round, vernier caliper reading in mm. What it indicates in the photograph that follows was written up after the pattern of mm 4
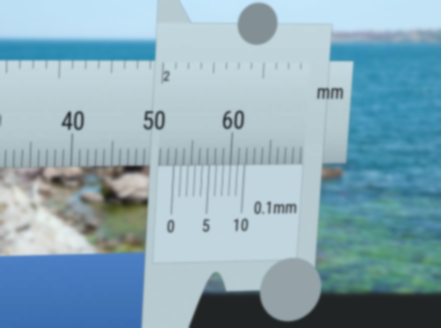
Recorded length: mm 52.8
